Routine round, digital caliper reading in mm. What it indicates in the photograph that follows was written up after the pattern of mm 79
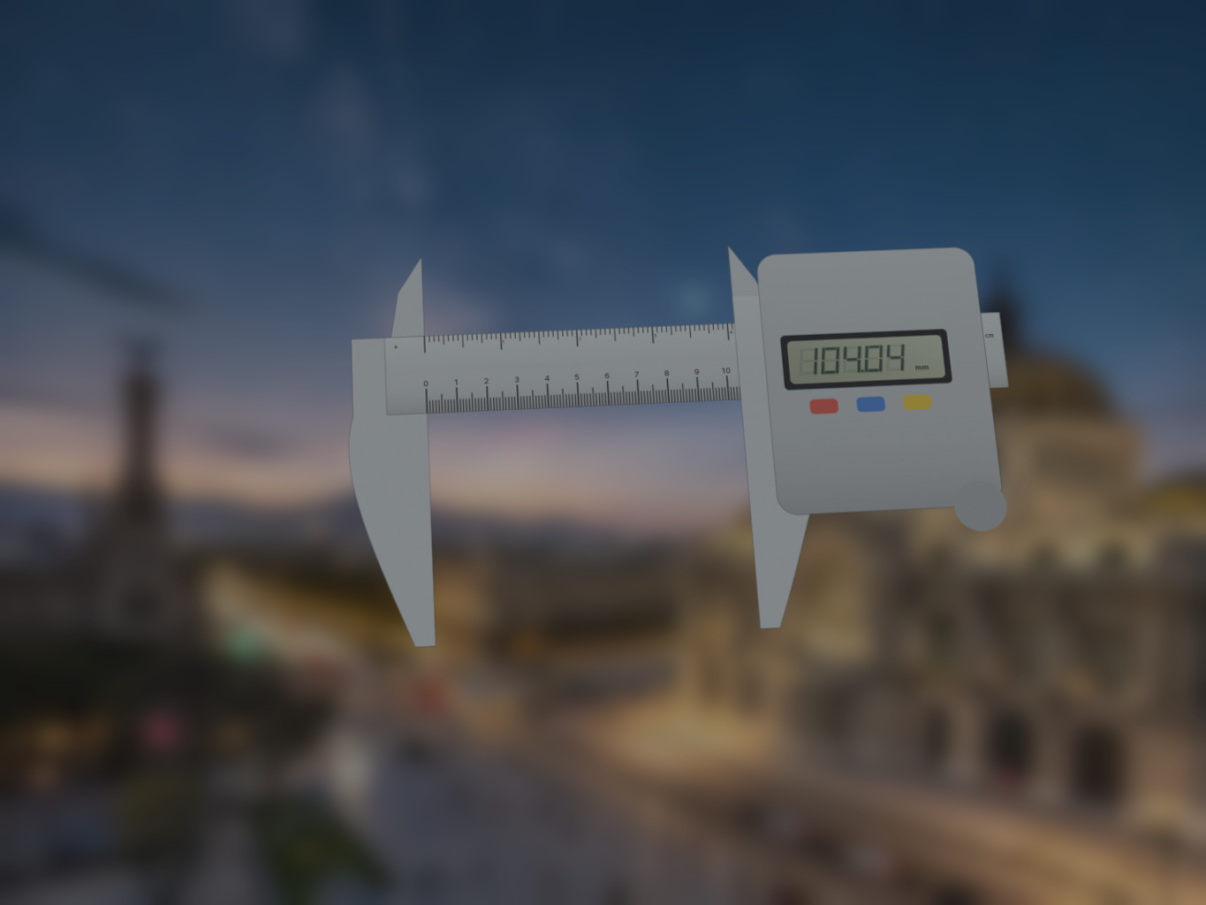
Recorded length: mm 104.04
